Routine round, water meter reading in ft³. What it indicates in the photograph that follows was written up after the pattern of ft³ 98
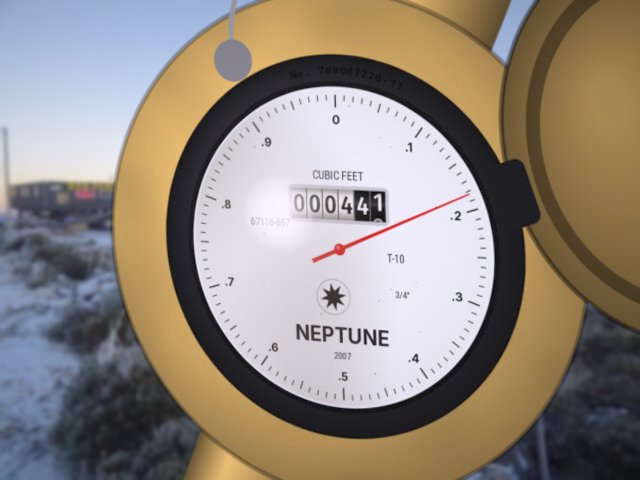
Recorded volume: ft³ 441.18
